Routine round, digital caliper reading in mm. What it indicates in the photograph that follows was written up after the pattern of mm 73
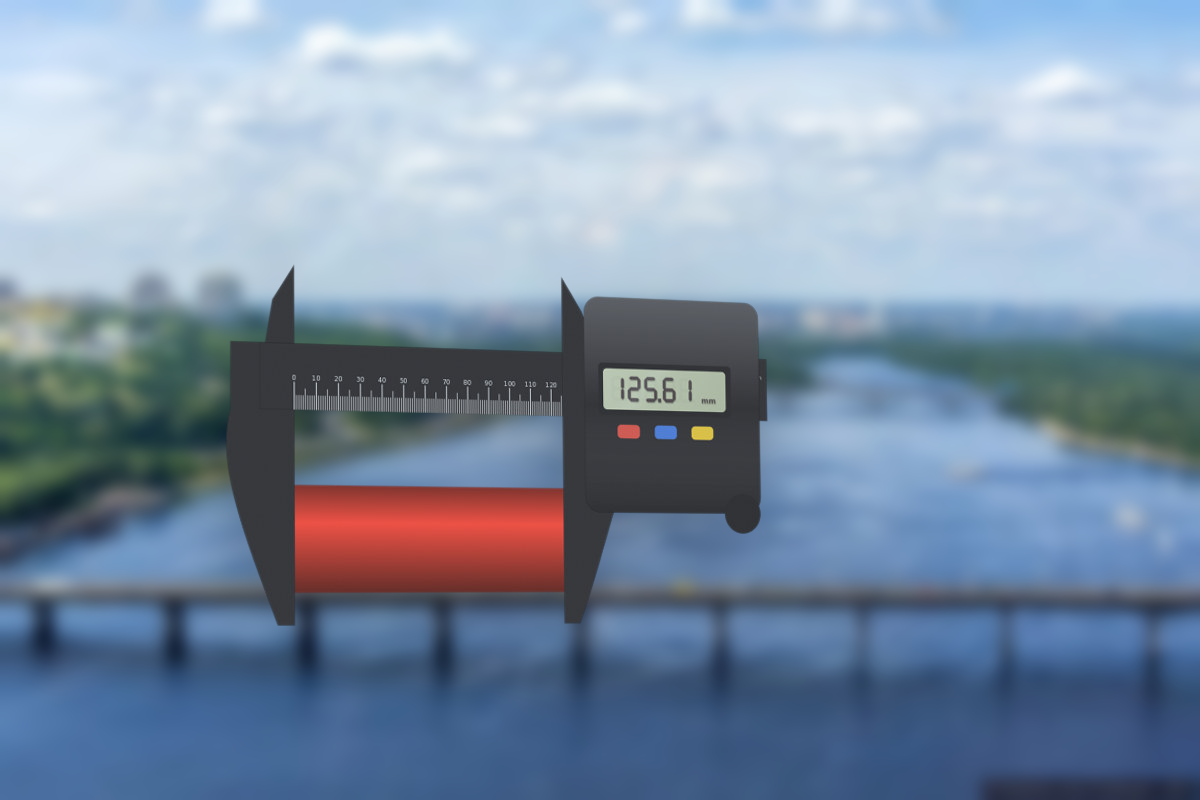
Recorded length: mm 125.61
